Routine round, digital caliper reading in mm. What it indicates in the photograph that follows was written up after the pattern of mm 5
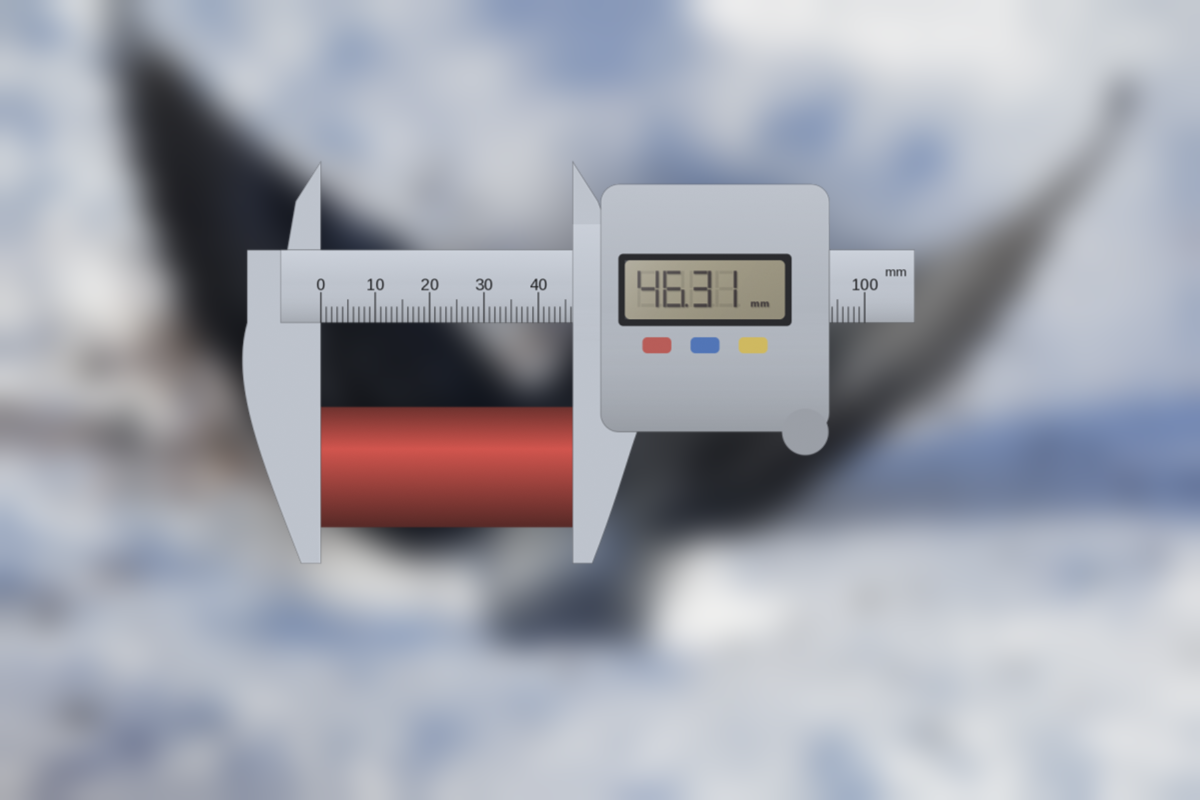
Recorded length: mm 46.31
